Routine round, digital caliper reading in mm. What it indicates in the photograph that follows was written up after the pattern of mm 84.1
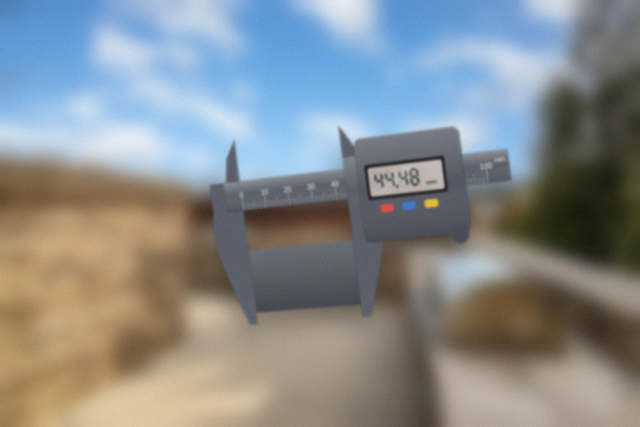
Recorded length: mm 44.48
